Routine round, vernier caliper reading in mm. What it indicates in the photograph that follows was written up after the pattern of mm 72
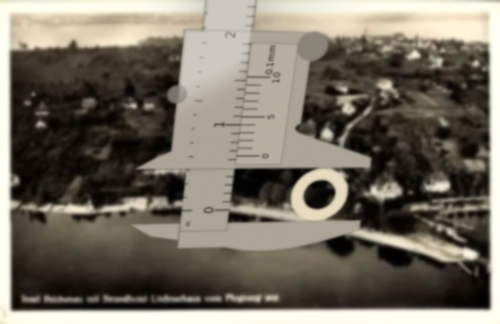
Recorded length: mm 6.4
